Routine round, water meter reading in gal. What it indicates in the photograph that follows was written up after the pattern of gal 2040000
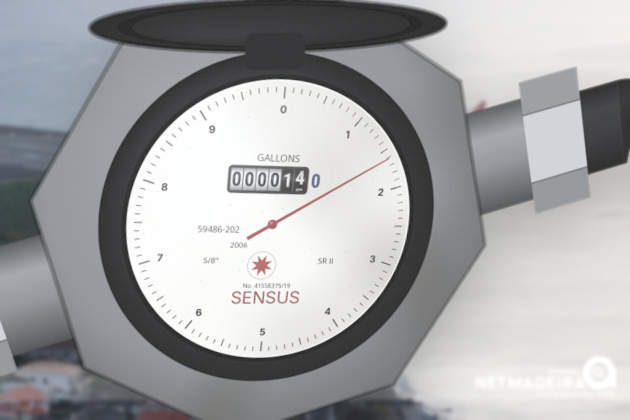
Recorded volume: gal 141.6
